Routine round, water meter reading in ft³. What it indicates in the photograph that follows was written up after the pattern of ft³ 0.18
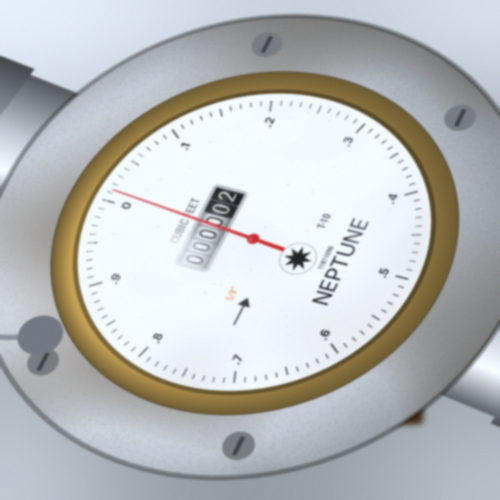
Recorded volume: ft³ 2.01
